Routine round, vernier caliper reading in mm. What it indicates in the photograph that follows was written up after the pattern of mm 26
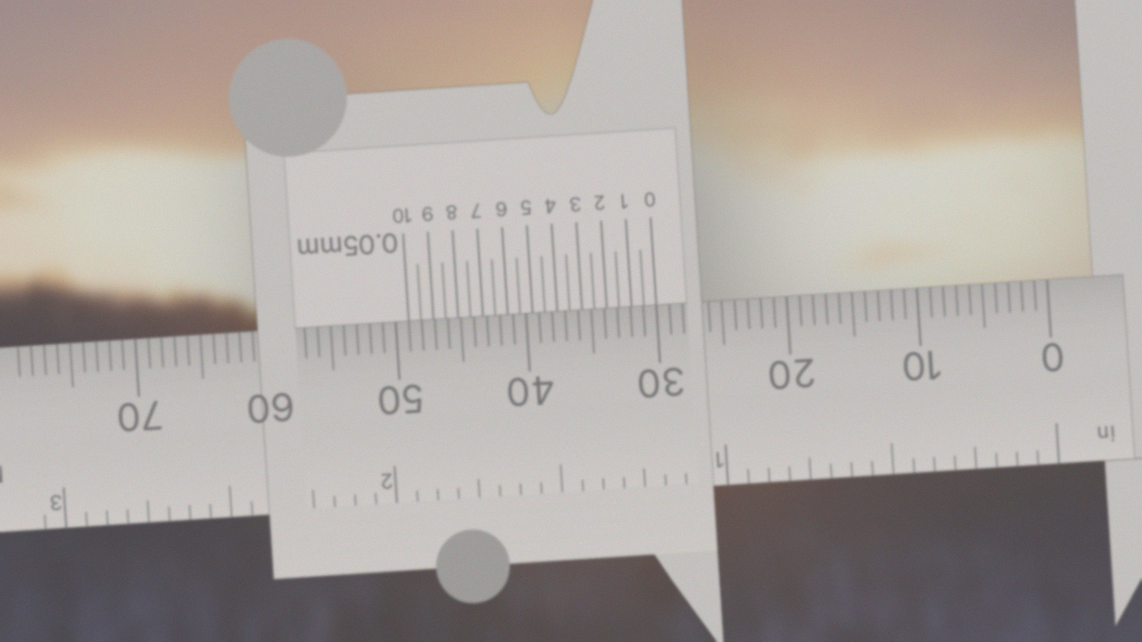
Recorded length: mm 30.0
